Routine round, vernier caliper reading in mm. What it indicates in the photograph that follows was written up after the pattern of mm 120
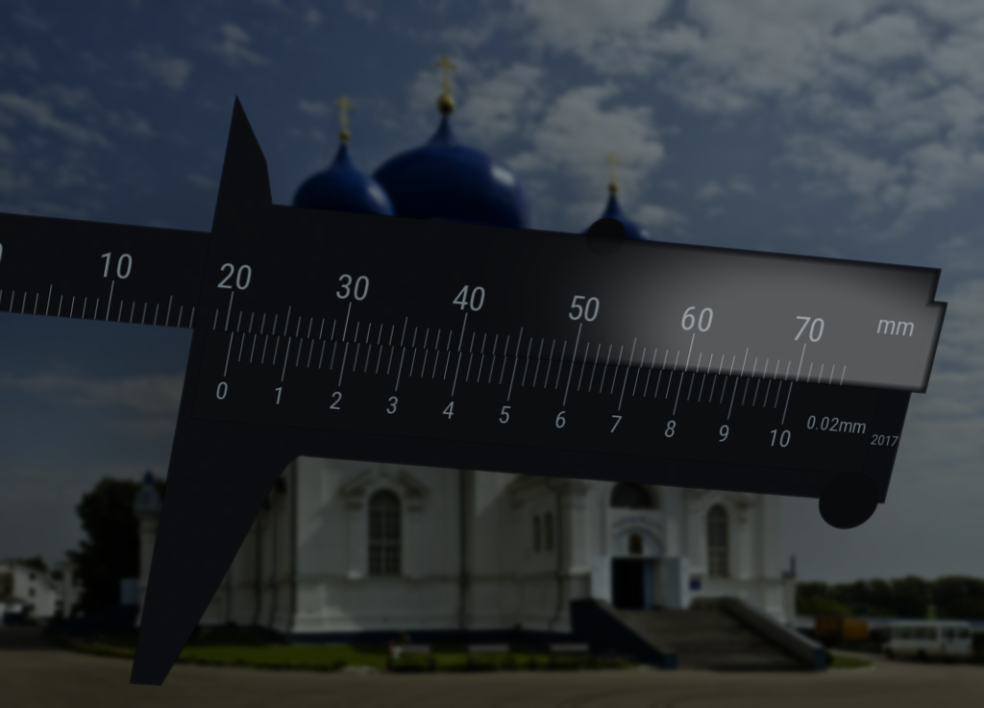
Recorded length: mm 20.6
